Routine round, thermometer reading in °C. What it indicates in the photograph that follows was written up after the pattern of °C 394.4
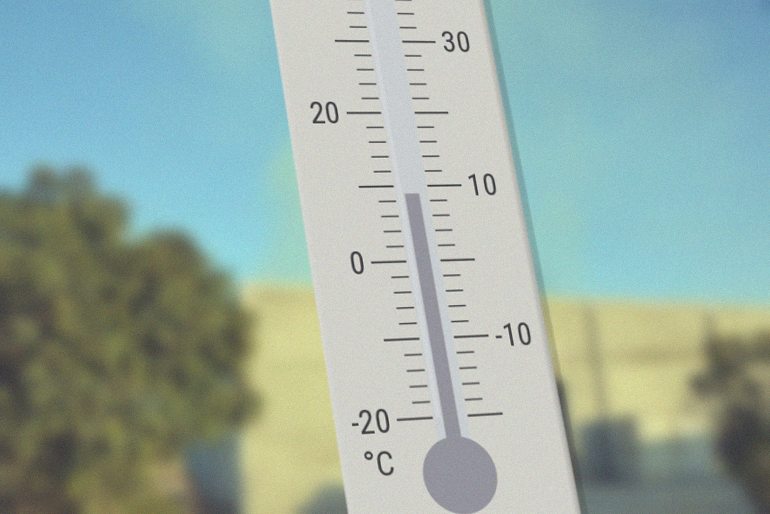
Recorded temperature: °C 9
